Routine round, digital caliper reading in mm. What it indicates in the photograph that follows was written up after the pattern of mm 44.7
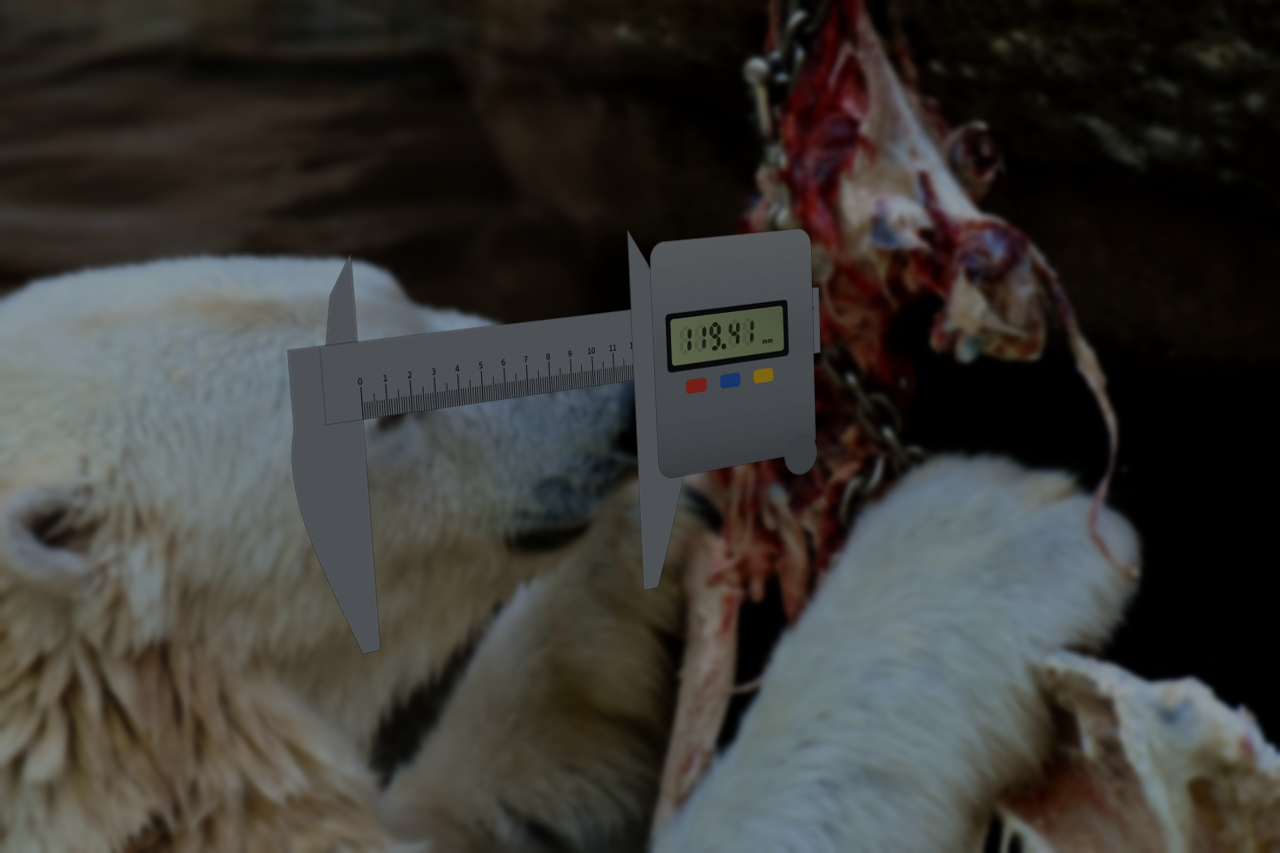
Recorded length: mm 119.41
